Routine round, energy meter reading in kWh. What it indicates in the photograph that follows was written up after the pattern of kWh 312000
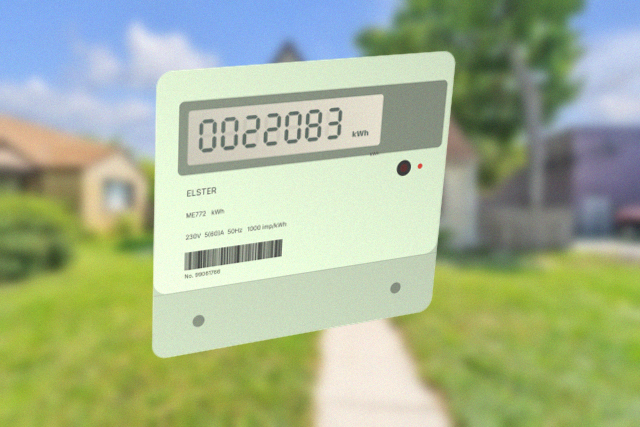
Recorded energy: kWh 22083
